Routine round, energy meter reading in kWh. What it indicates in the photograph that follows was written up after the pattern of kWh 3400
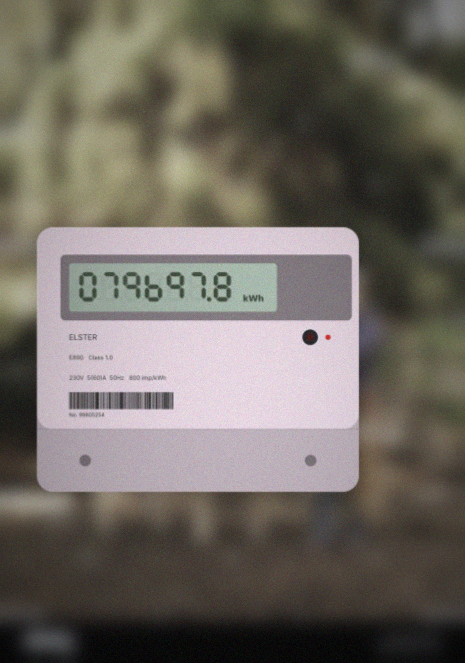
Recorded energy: kWh 79697.8
